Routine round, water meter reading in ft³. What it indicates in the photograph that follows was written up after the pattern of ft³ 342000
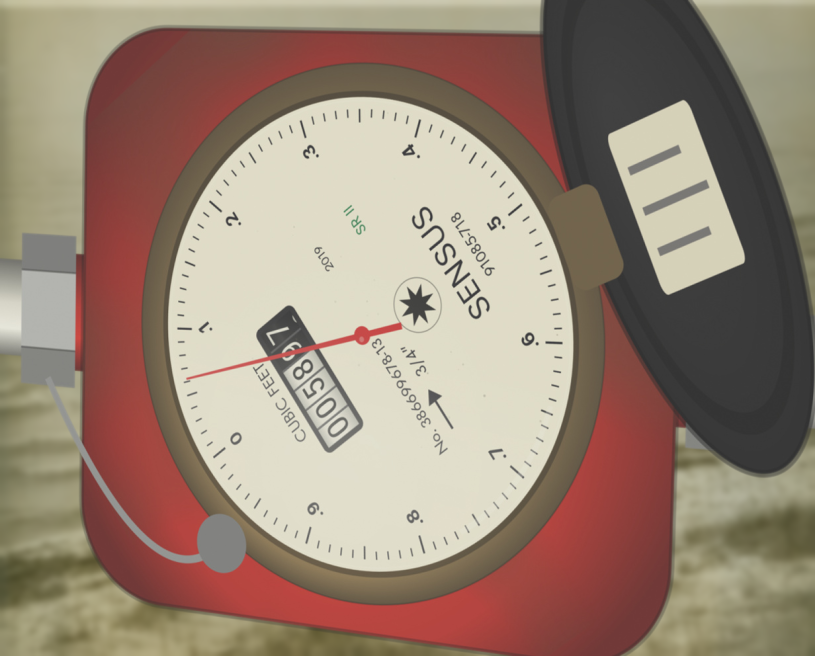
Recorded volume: ft³ 5897.06
